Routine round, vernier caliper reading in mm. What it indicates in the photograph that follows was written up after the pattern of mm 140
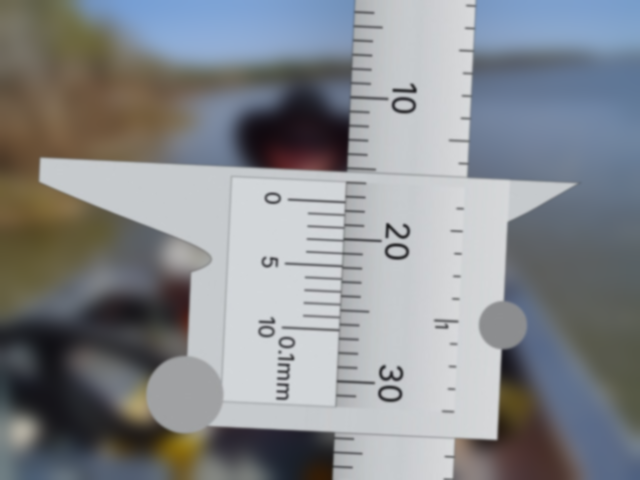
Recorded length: mm 17.4
